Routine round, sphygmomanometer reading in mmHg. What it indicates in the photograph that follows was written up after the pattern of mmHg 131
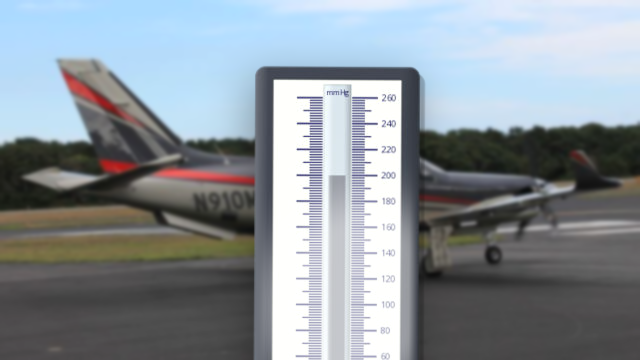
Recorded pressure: mmHg 200
